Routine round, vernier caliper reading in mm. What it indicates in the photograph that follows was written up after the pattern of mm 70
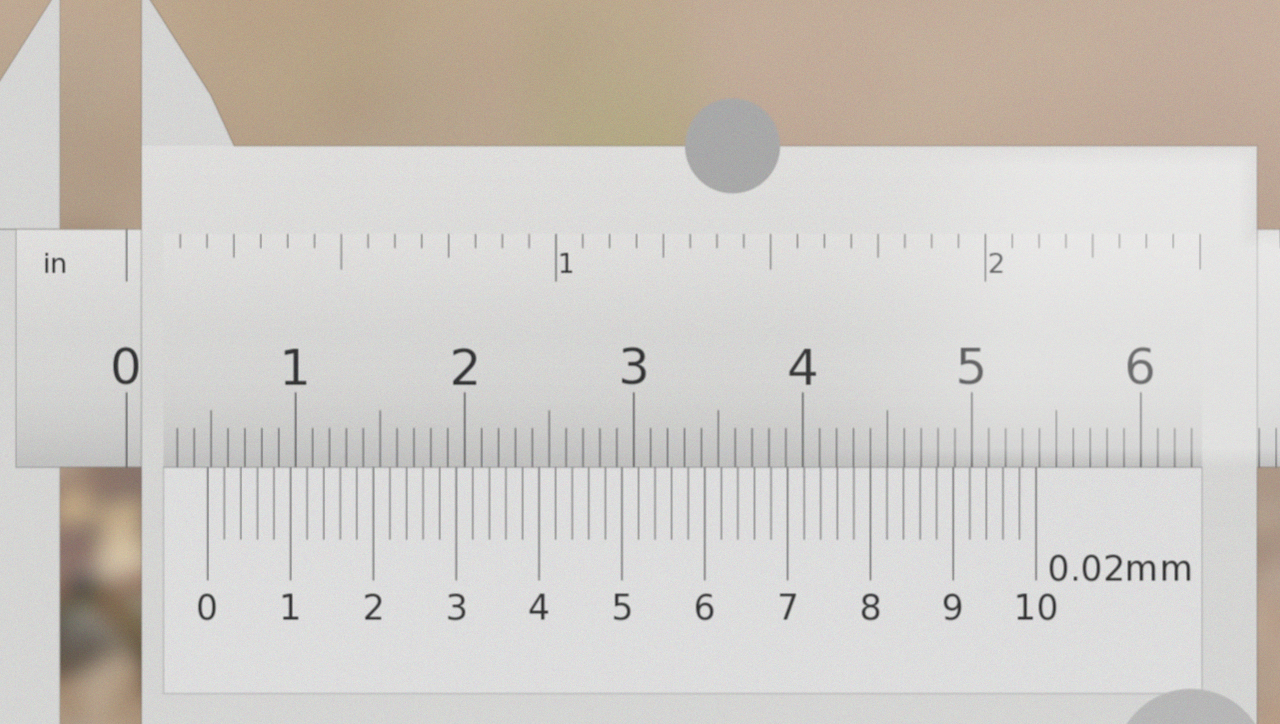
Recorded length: mm 4.8
